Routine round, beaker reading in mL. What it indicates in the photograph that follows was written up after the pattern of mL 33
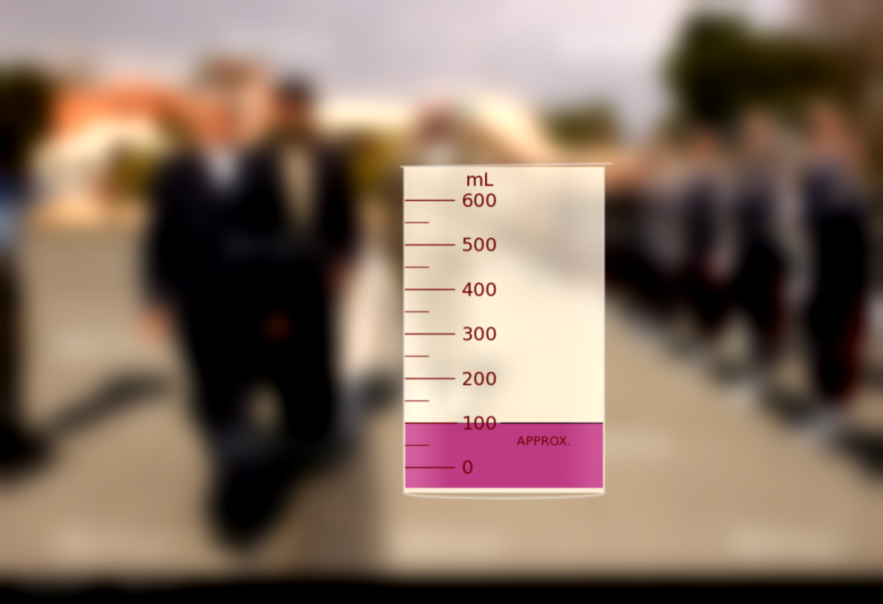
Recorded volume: mL 100
